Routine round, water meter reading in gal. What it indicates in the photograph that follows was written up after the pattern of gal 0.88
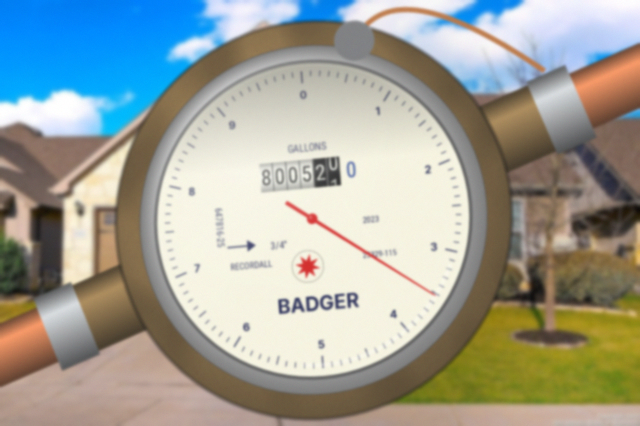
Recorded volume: gal 8005203.5
